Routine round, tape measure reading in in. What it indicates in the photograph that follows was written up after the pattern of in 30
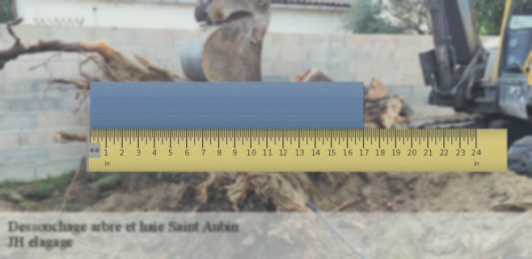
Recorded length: in 17
